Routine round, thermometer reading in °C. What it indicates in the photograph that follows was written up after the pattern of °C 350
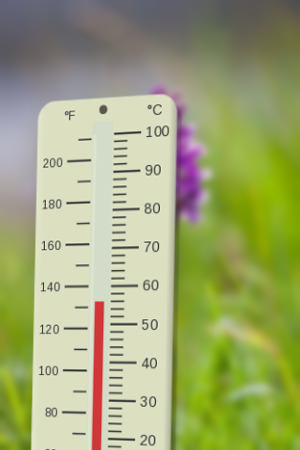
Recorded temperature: °C 56
